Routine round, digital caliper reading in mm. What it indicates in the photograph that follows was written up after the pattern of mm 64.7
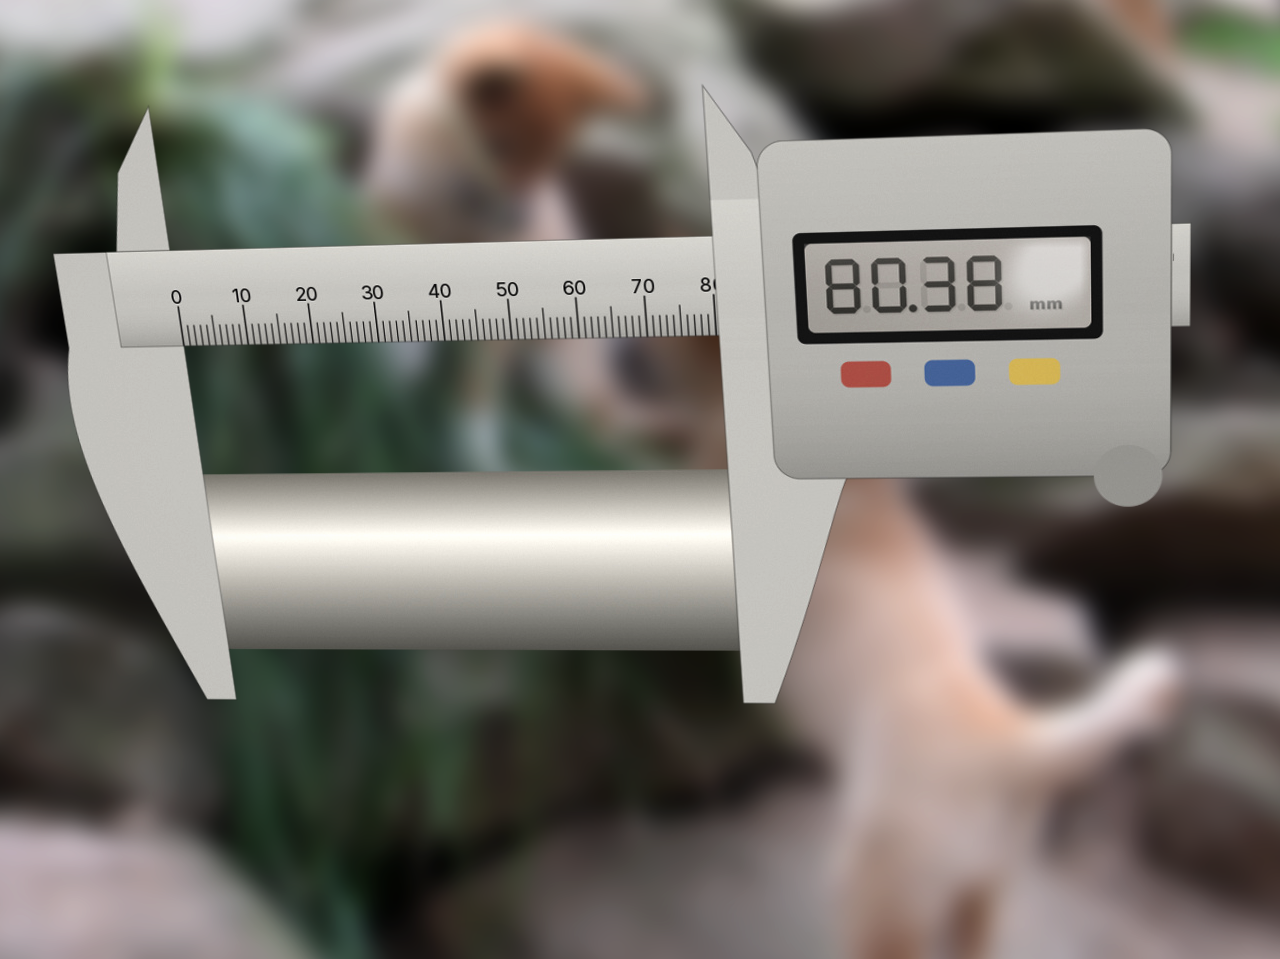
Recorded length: mm 80.38
